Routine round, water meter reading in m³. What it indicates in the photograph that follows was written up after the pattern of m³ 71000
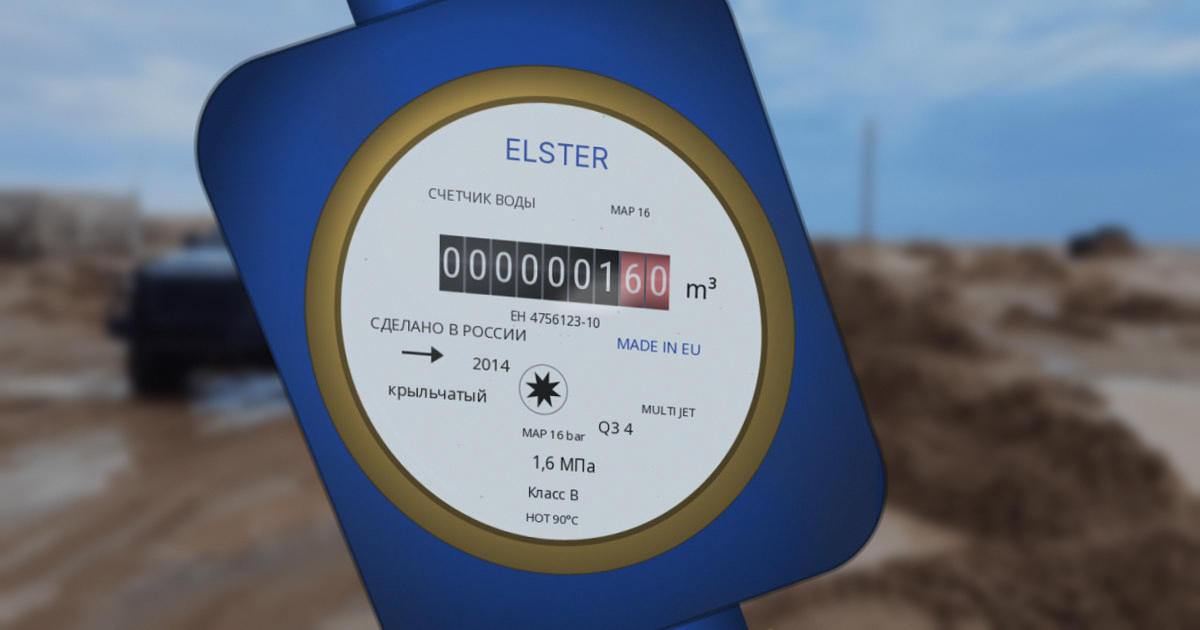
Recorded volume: m³ 1.60
